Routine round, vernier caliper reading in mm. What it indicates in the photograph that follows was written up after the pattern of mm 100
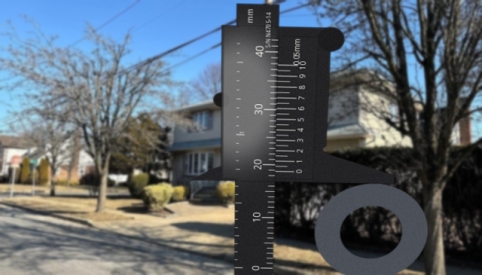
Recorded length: mm 18.8
